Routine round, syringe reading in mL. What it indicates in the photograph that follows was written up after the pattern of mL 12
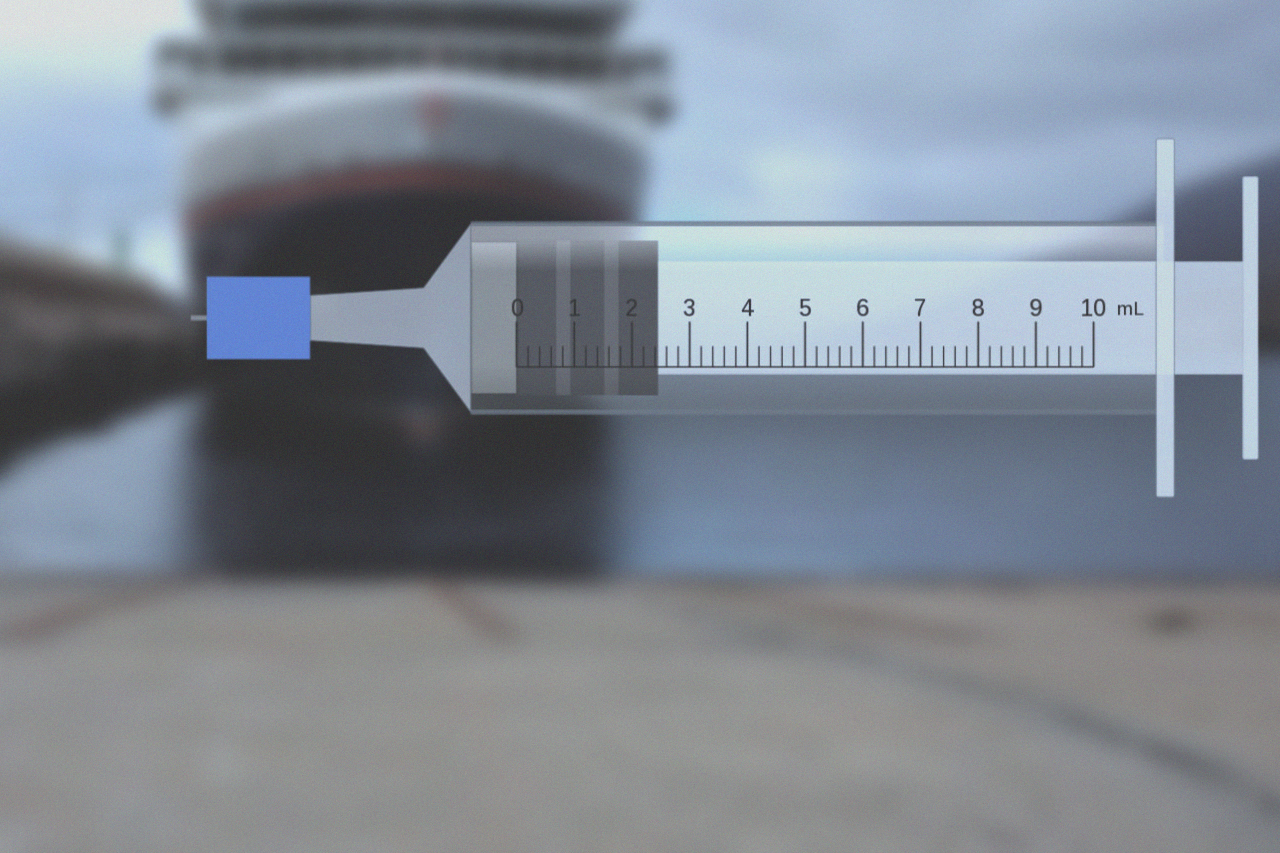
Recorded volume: mL 0
